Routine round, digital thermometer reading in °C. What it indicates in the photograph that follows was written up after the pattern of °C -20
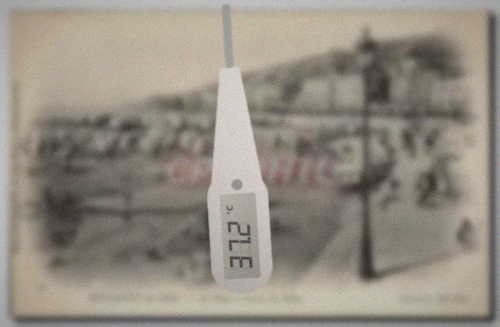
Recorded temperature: °C 37.2
